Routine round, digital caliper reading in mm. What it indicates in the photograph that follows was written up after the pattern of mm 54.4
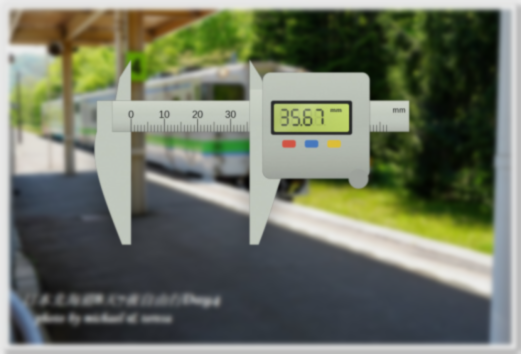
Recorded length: mm 35.67
